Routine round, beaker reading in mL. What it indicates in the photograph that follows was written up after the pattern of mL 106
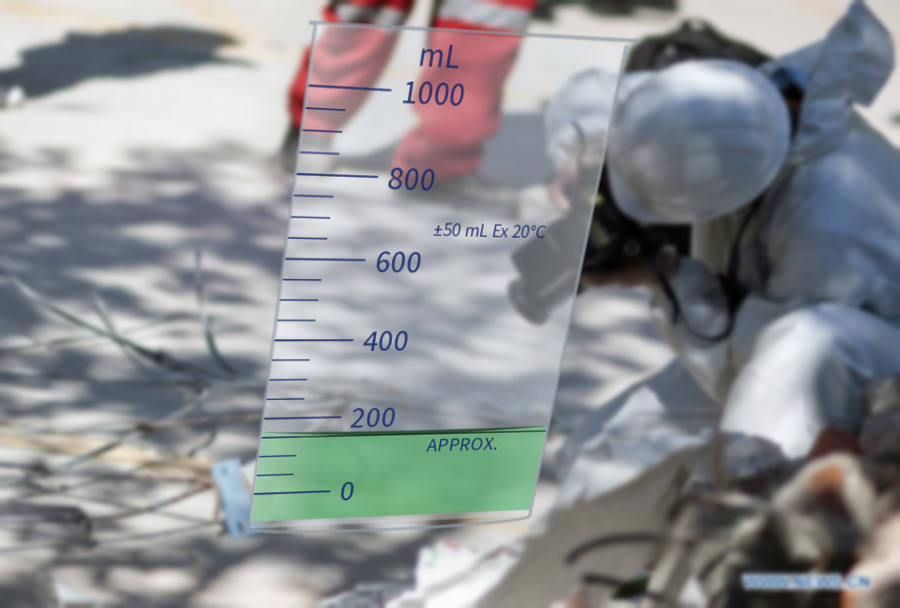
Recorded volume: mL 150
